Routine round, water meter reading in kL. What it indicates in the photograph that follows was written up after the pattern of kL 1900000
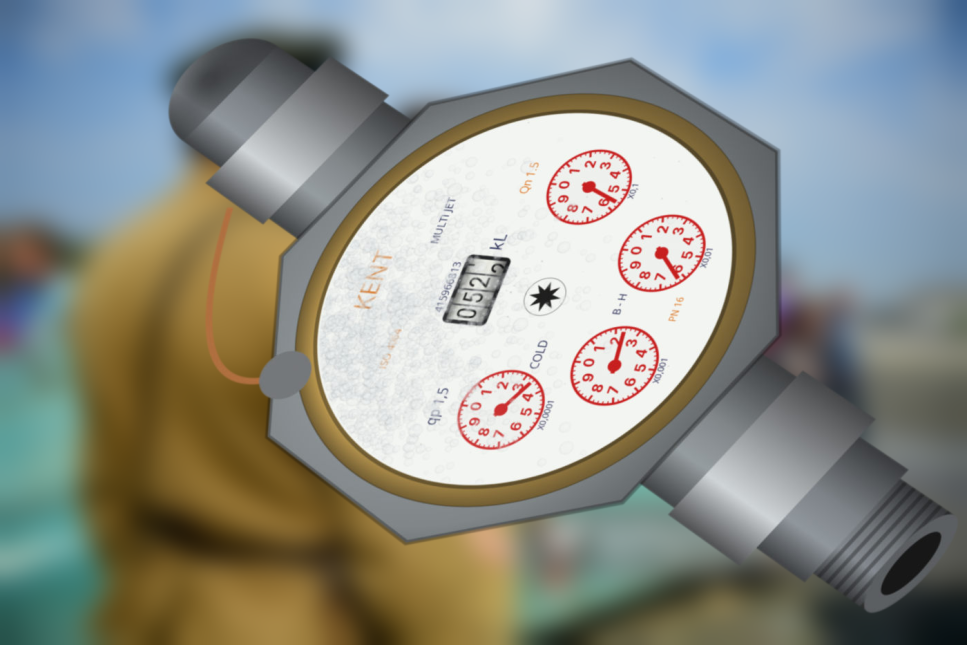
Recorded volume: kL 521.5623
